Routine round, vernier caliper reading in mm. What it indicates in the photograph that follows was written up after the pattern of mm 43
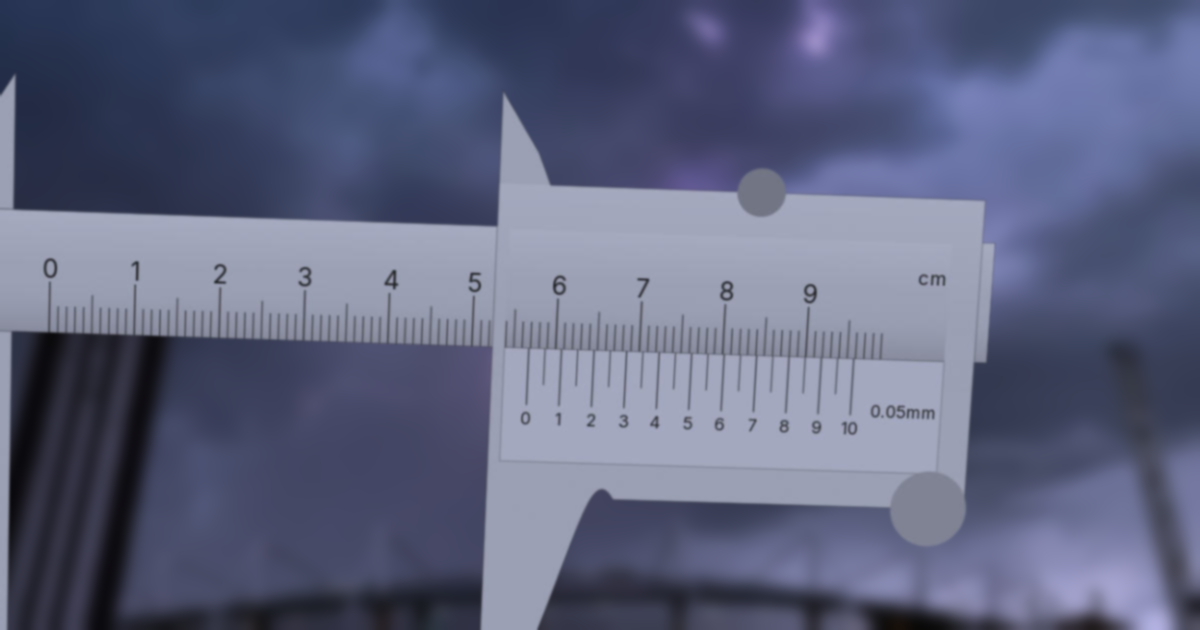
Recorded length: mm 56.8
